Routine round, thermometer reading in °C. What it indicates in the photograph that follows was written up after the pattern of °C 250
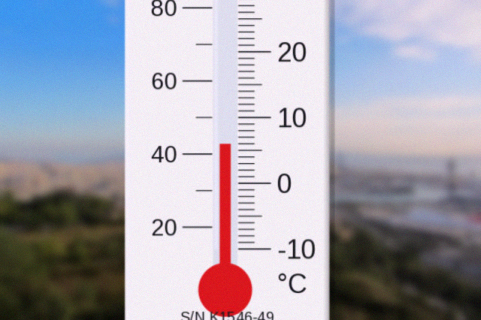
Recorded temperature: °C 6
